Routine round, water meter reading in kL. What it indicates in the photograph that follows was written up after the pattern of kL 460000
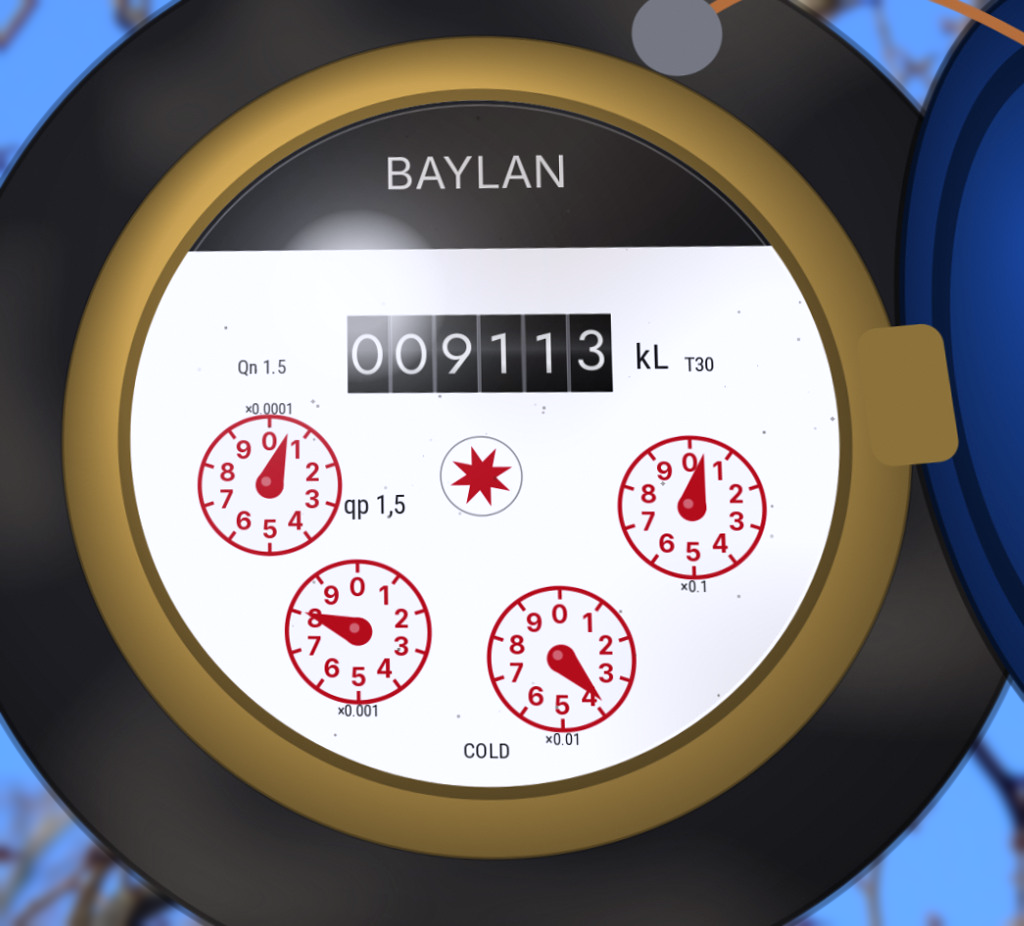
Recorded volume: kL 9113.0380
